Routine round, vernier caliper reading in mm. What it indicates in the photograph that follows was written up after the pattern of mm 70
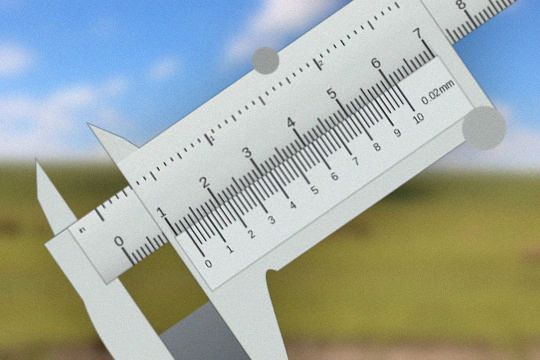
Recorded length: mm 12.0
